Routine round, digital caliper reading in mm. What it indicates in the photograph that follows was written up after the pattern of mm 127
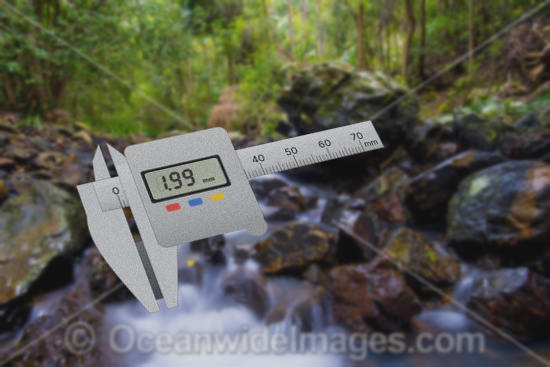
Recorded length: mm 1.99
